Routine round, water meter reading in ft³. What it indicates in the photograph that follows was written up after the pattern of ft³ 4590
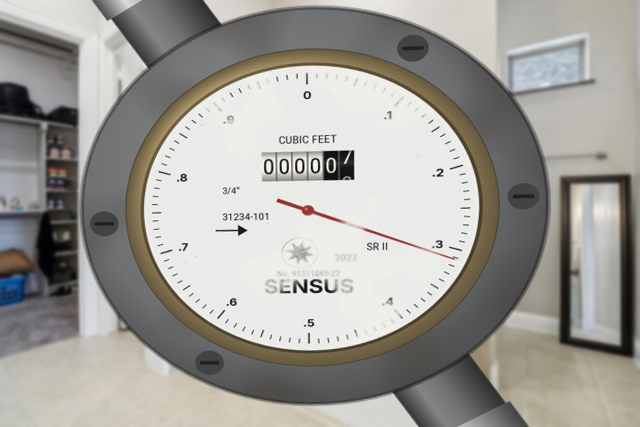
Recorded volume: ft³ 7.31
